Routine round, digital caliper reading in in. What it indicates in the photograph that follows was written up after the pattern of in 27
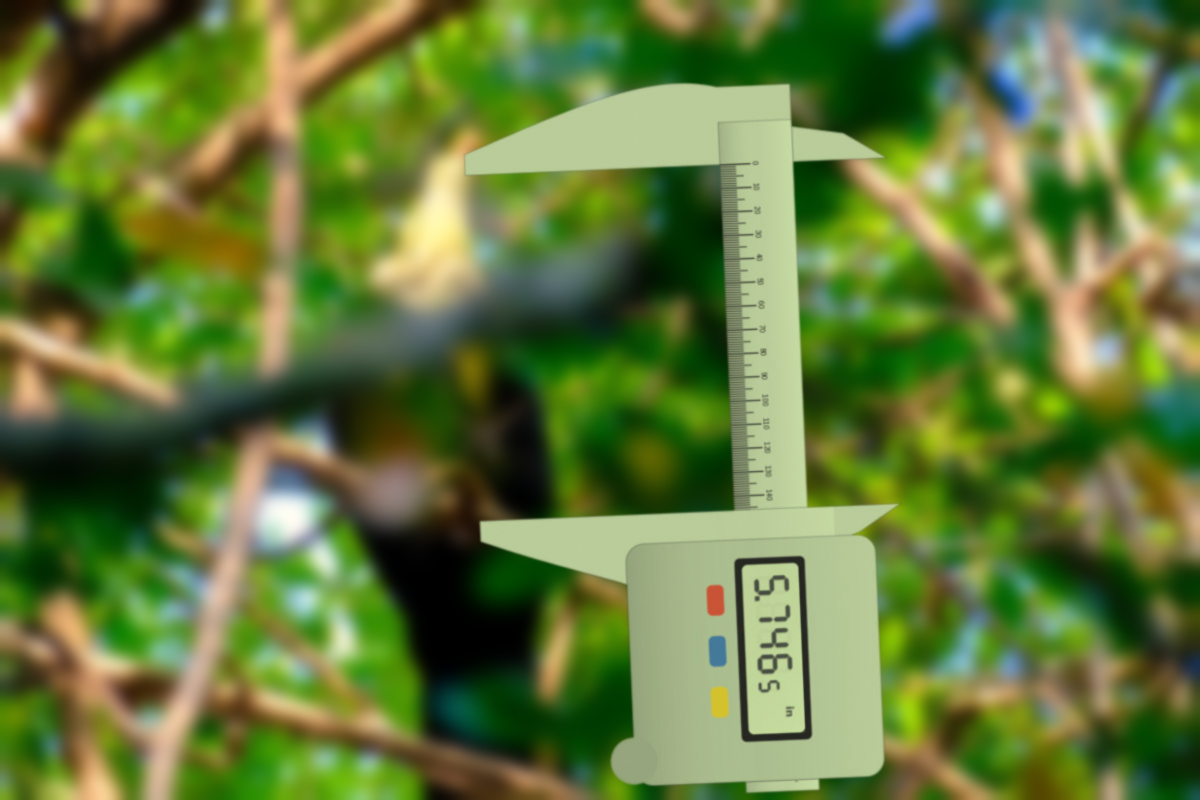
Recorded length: in 5.7465
